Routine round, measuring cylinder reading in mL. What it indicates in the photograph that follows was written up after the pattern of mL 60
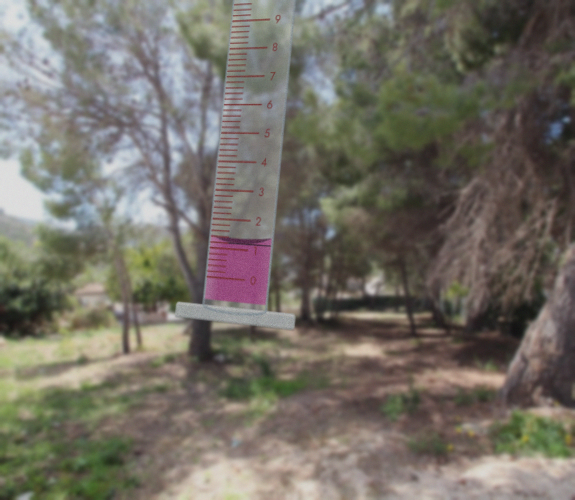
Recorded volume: mL 1.2
